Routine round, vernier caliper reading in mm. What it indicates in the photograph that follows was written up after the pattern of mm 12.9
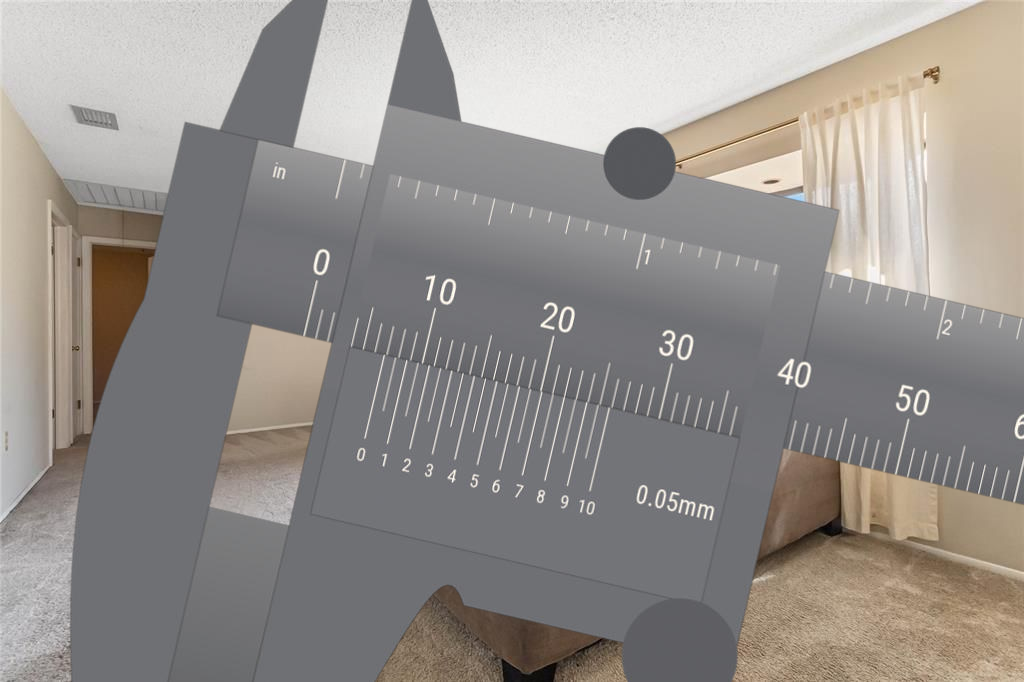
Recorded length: mm 6.8
